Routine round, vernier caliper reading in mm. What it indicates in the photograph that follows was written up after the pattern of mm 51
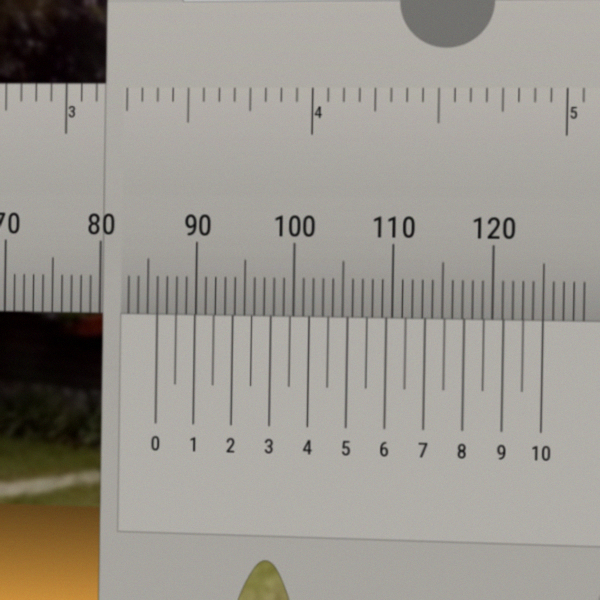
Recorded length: mm 86.0
